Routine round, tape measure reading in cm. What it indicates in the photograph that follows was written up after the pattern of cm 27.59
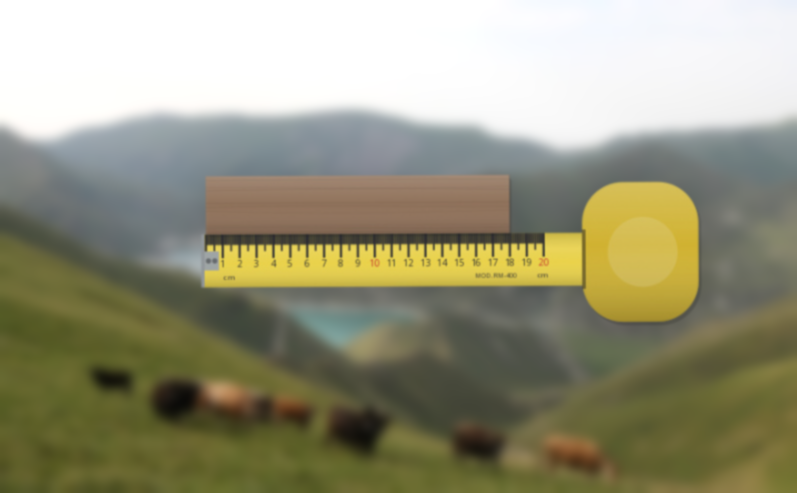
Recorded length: cm 18
